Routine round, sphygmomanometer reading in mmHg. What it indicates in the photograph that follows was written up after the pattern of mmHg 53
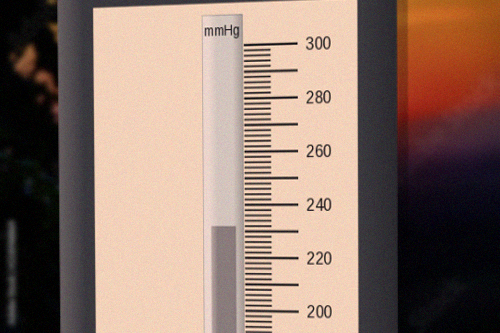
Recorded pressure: mmHg 232
